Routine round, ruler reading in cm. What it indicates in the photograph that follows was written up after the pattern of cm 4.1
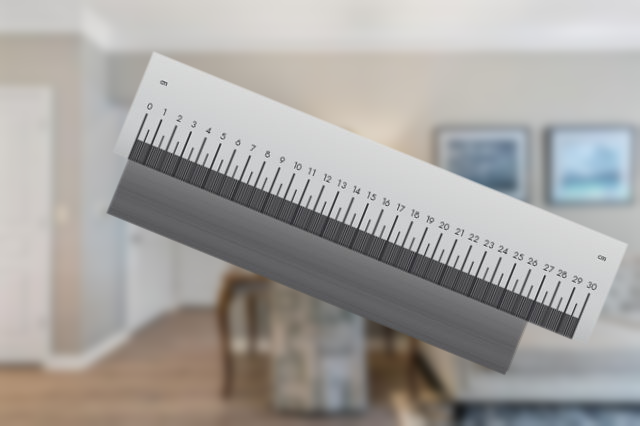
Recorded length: cm 27
